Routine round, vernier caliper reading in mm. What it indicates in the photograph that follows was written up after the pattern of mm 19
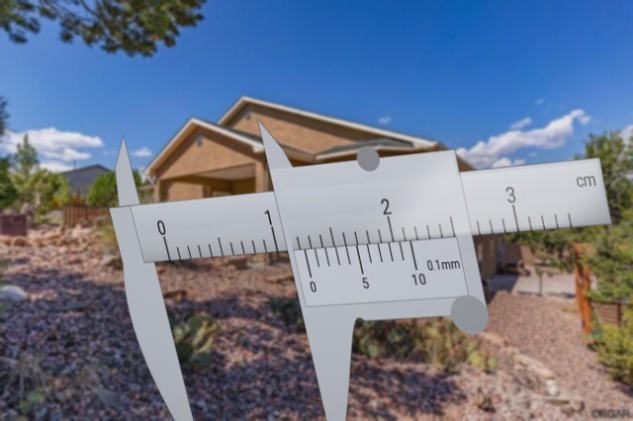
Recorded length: mm 12.4
